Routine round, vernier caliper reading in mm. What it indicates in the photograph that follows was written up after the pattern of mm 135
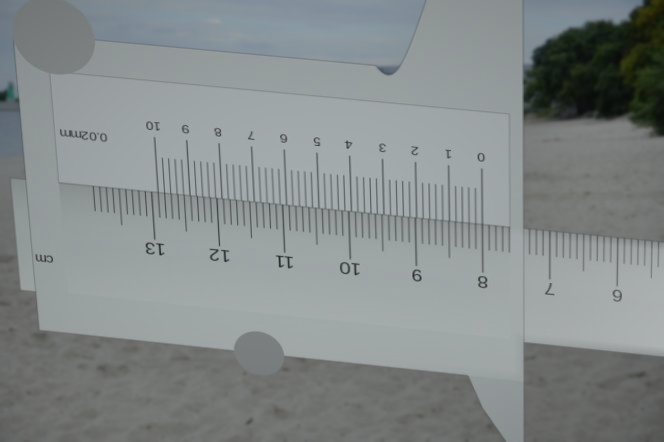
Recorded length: mm 80.0
